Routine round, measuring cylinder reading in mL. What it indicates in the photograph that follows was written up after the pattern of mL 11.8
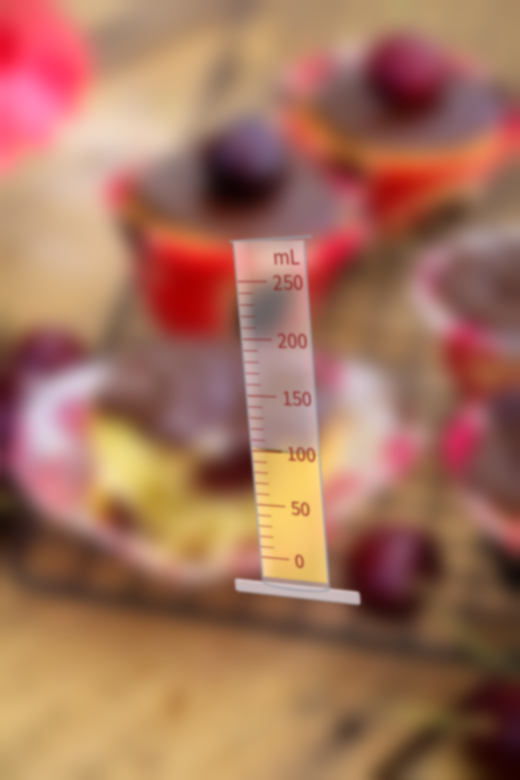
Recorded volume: mL 100
